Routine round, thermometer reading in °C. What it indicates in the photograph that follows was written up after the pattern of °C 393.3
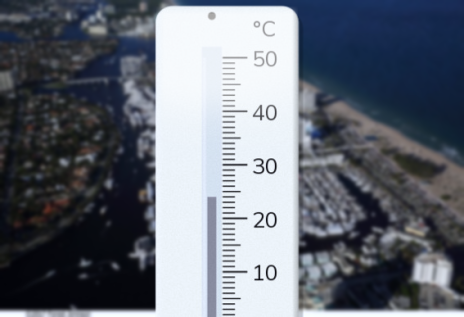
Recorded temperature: °C 24
